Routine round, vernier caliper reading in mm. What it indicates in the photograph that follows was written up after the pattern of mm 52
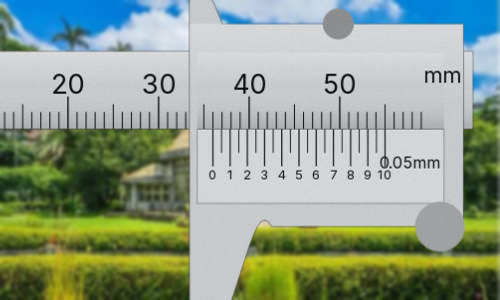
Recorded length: mm 36.0
